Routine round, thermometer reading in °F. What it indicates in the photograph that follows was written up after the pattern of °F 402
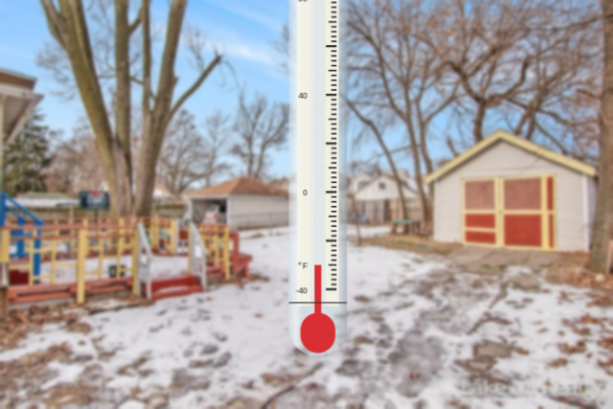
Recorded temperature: °F -30
